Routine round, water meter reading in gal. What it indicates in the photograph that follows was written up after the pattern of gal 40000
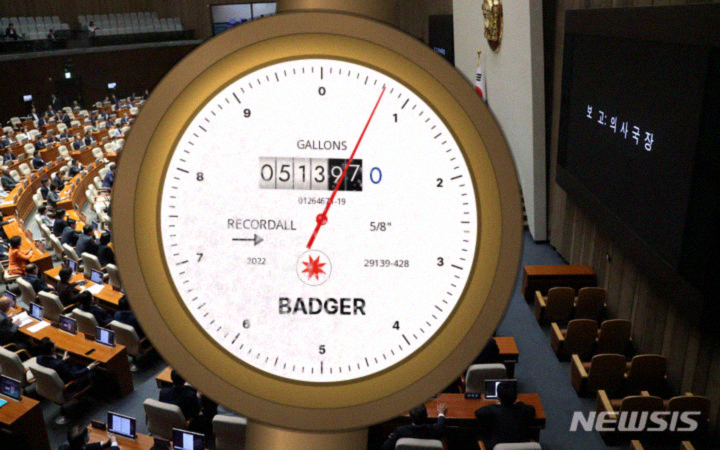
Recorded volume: gal 513970.7
